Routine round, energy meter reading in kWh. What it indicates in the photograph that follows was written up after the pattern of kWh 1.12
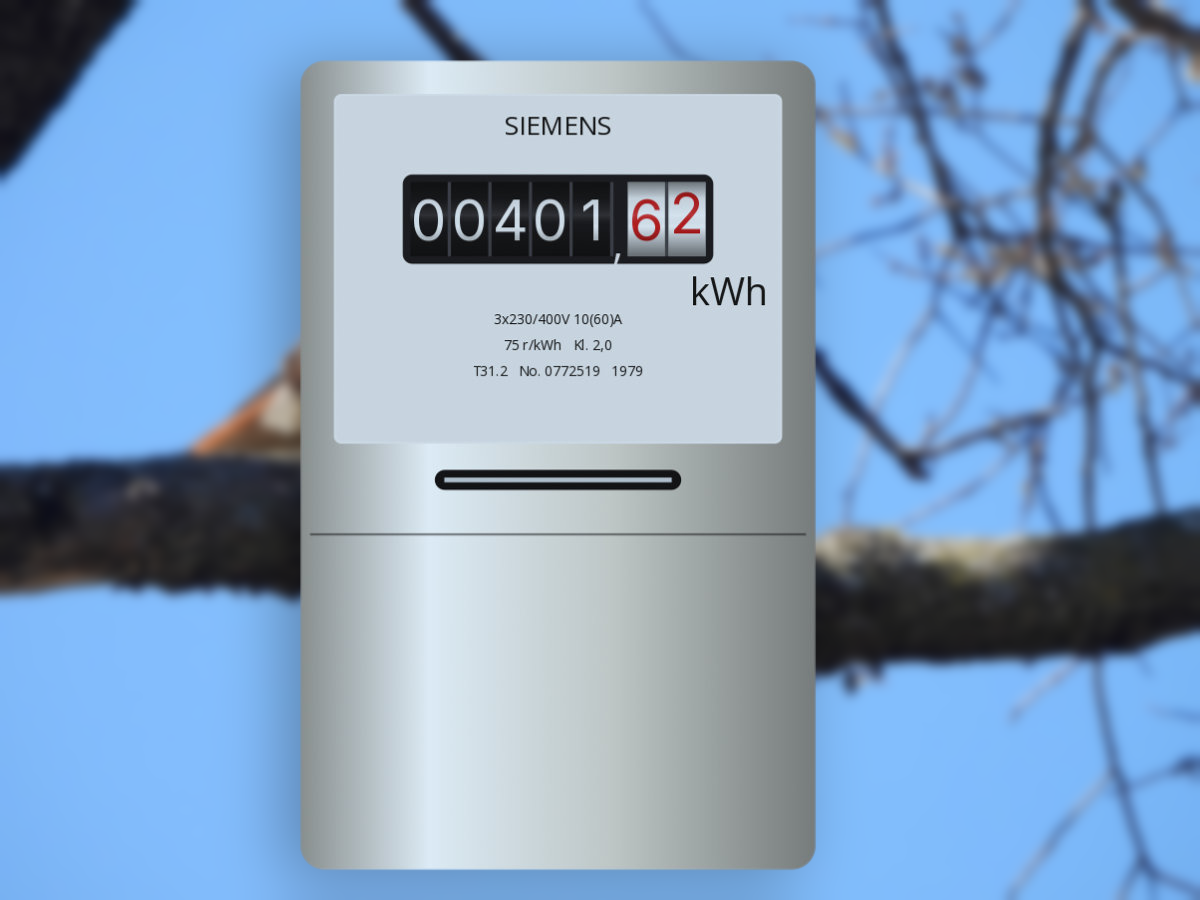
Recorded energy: kWh 401.62
